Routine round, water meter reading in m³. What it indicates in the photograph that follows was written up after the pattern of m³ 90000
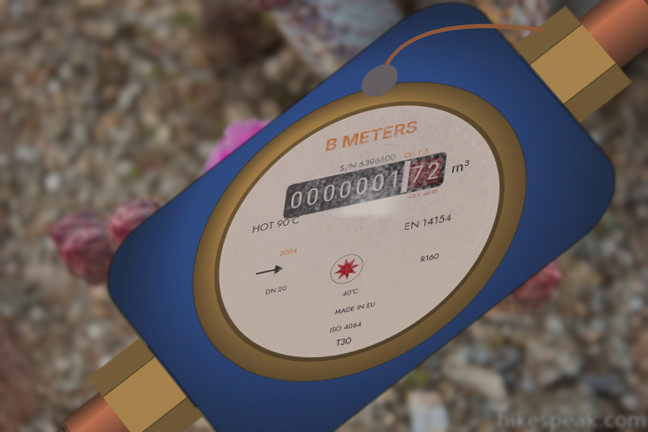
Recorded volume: m³ 1.72
